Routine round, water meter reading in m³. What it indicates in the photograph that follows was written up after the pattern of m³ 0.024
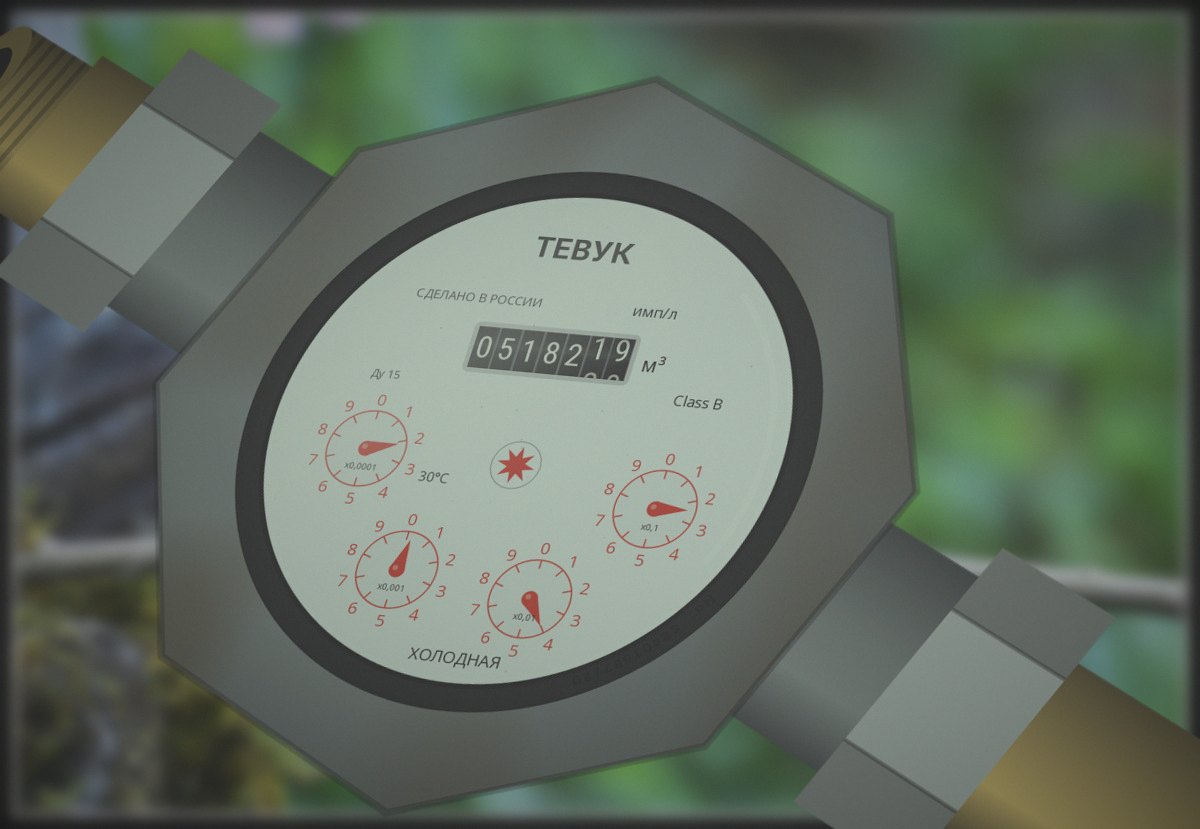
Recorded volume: m³ 518219.2402
